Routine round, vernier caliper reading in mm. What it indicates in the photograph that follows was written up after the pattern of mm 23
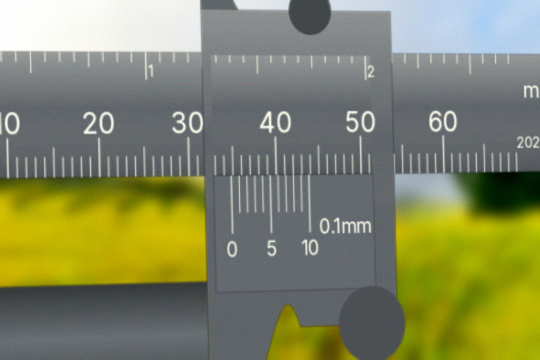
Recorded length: mm 34.8
